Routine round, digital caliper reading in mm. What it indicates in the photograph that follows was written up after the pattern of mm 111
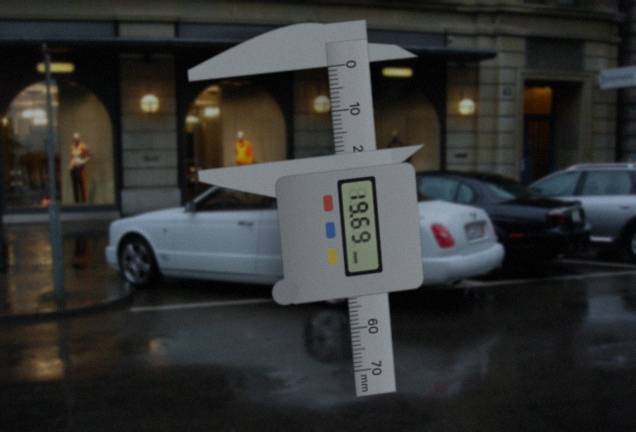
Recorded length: mm 19.69
